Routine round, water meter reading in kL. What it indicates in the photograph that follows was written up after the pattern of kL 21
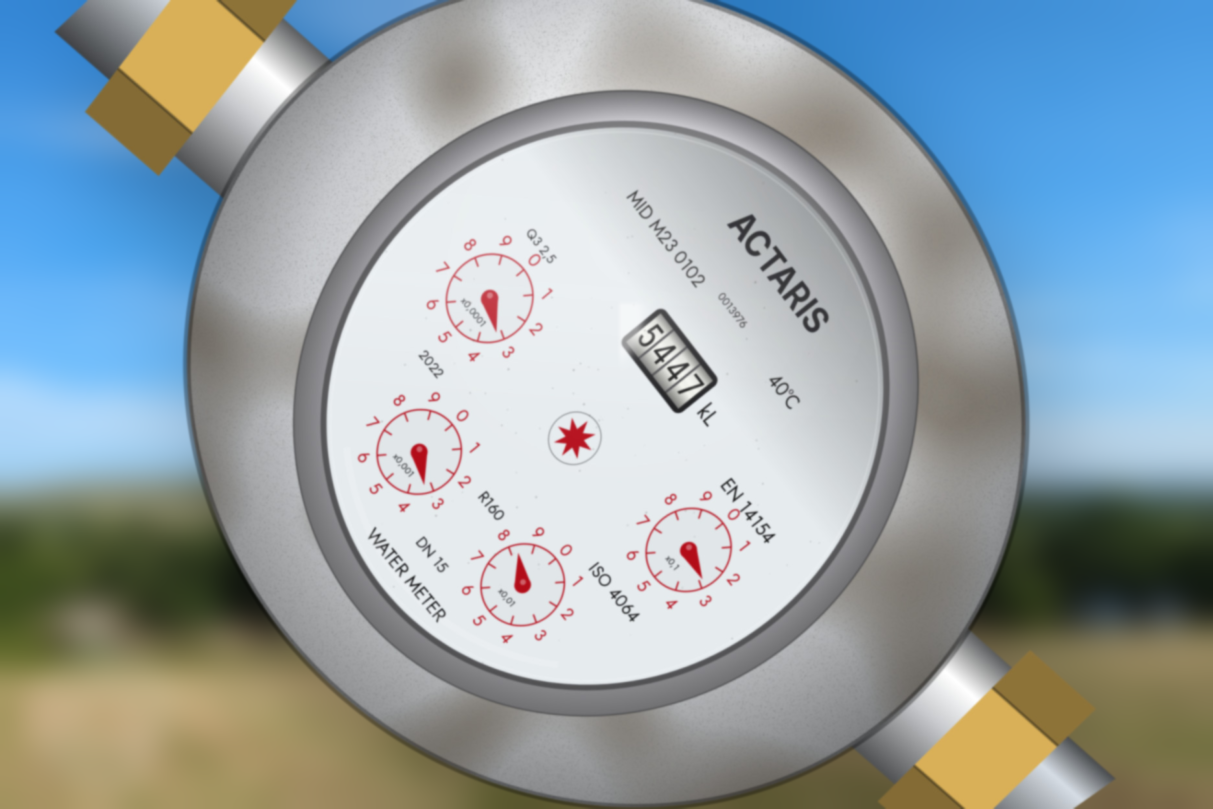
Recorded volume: kL 5447.2833
